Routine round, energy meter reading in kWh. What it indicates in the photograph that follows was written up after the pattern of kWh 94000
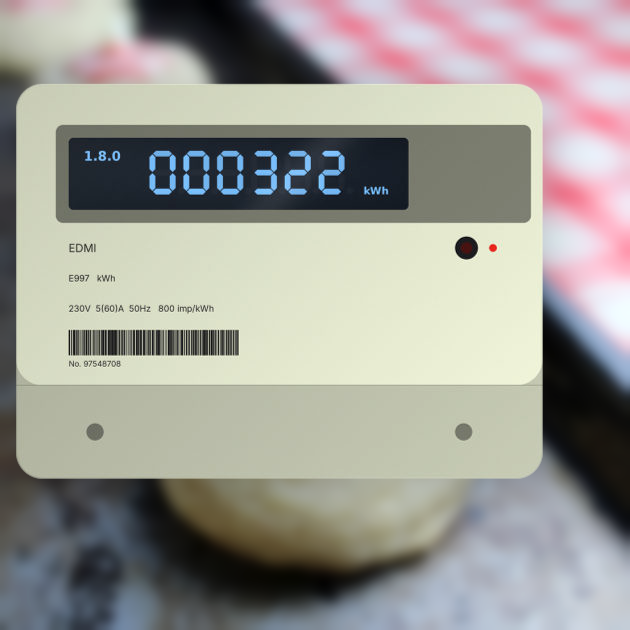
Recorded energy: kWh 322
